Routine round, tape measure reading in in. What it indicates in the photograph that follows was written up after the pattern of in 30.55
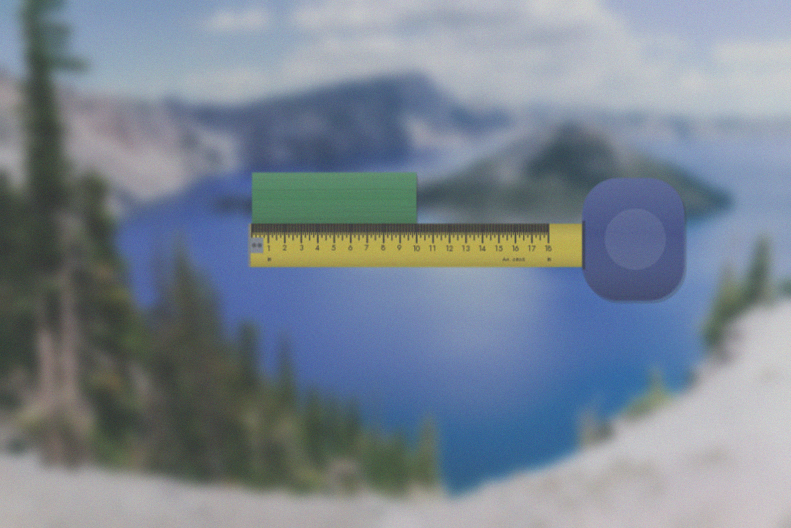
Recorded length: in 10
